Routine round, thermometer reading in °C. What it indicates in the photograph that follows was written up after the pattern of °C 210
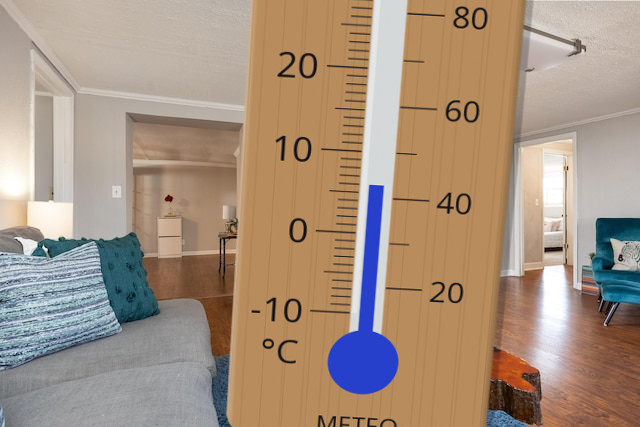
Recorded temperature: °C 6
